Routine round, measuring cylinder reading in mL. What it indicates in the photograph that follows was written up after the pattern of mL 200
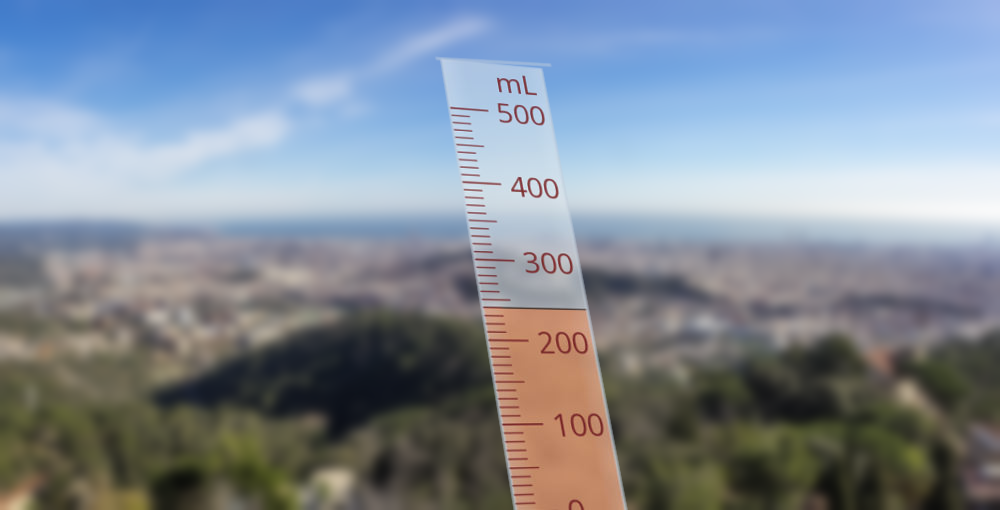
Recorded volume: mL 240
